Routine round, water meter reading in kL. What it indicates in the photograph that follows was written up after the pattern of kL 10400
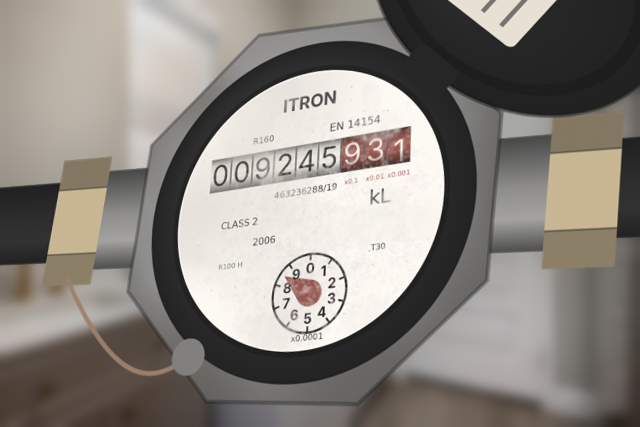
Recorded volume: kL 9245.9308
